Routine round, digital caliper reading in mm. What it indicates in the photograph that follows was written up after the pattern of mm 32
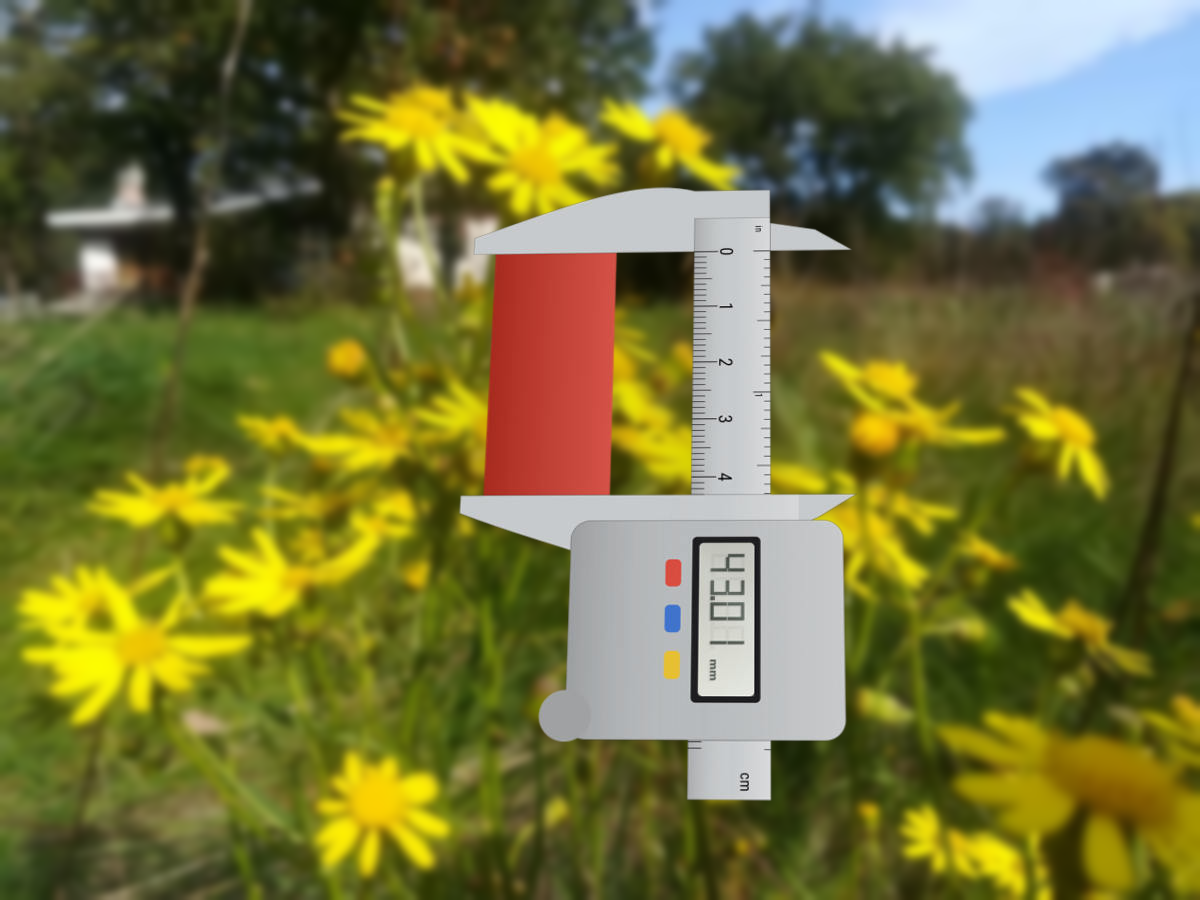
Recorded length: mm 43.01
